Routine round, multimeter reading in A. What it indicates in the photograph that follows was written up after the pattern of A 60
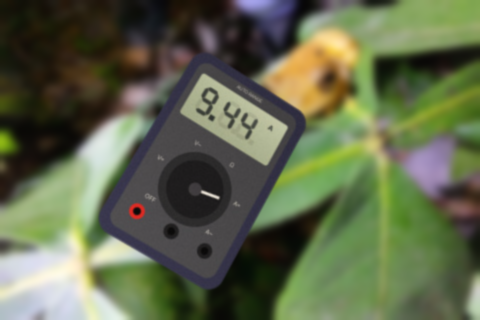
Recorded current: A 9.44
